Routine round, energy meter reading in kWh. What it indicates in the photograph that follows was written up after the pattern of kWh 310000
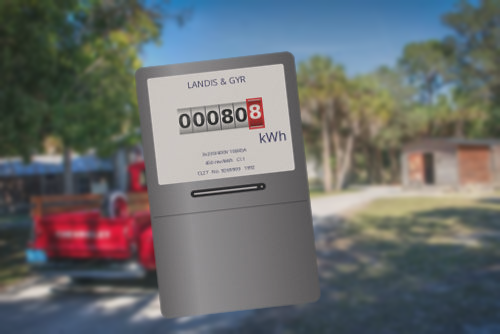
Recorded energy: kWh 80.8
